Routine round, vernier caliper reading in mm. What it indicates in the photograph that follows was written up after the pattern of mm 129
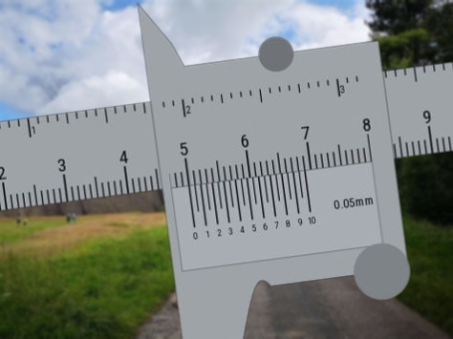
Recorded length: mm 50.0
